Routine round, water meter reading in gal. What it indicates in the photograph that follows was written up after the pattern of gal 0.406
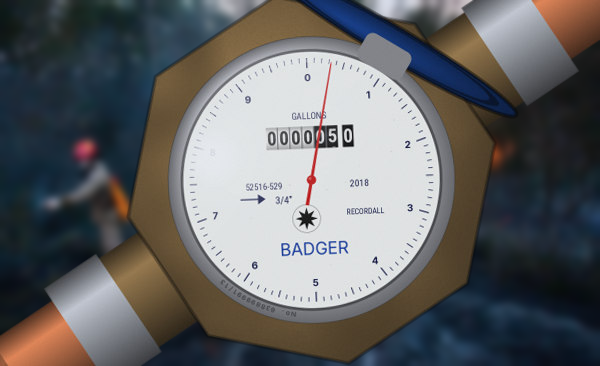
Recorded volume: gal 50.3
